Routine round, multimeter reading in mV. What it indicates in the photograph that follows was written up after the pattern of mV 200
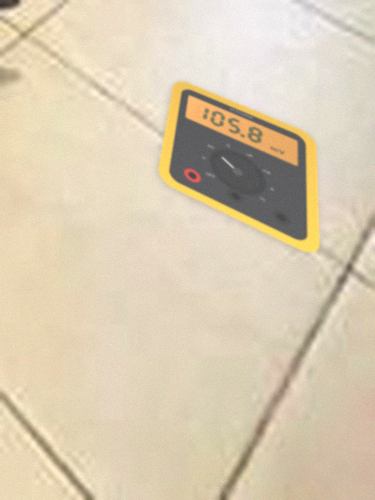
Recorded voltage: mV 105.8
